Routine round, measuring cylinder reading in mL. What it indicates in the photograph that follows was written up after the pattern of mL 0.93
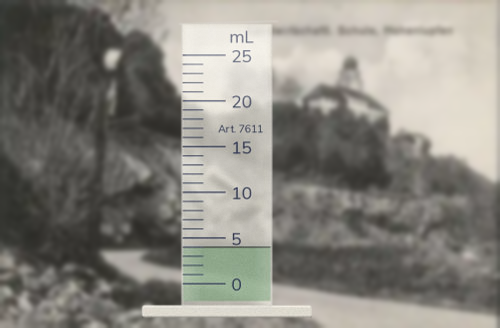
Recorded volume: mL 4
